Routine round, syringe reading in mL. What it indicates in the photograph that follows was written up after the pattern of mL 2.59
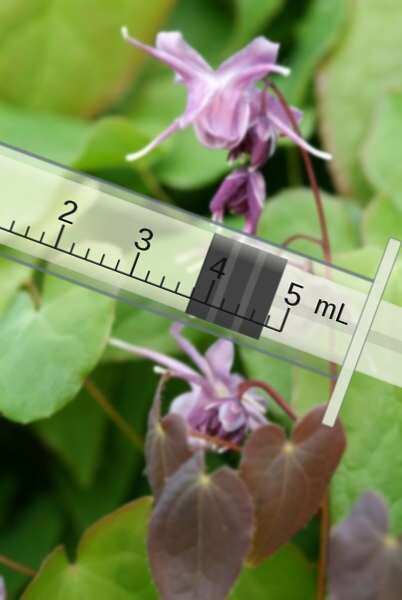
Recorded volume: mL 3.8
